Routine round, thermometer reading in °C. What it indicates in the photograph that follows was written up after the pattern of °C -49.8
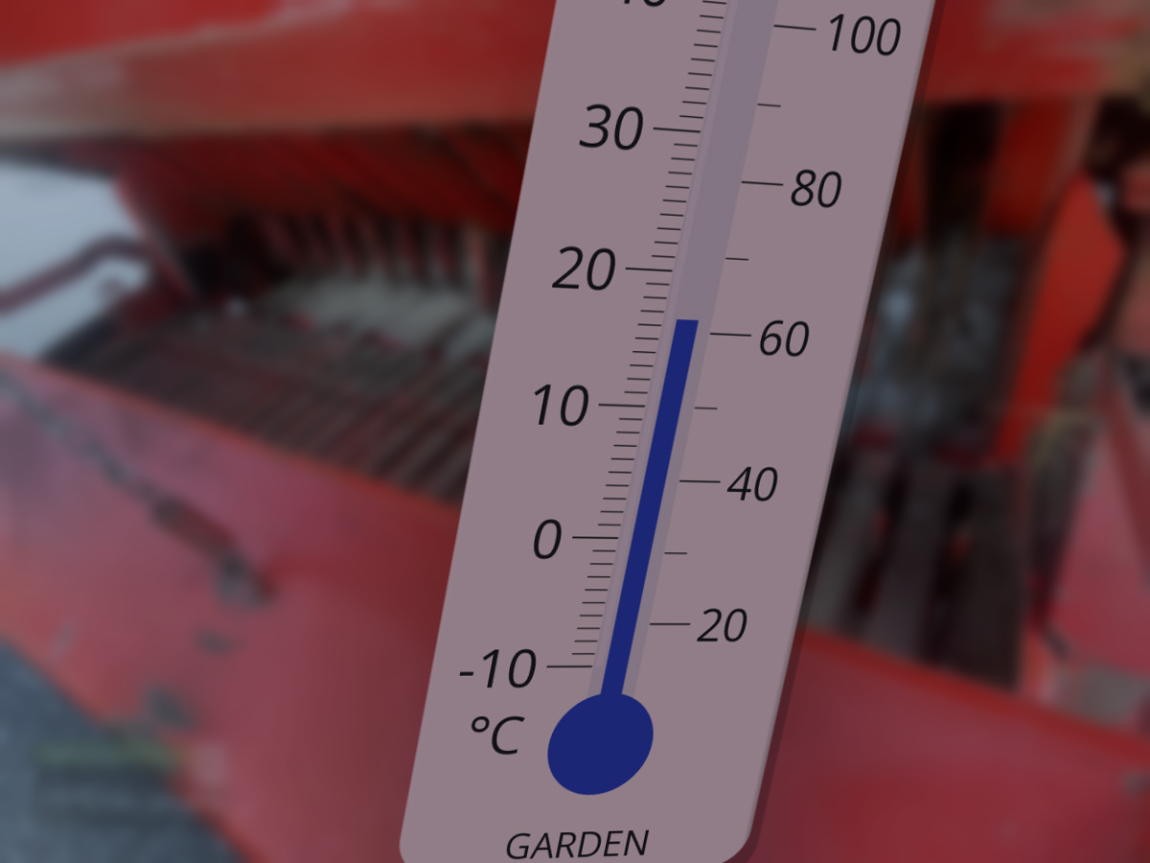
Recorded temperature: °C 16.5
